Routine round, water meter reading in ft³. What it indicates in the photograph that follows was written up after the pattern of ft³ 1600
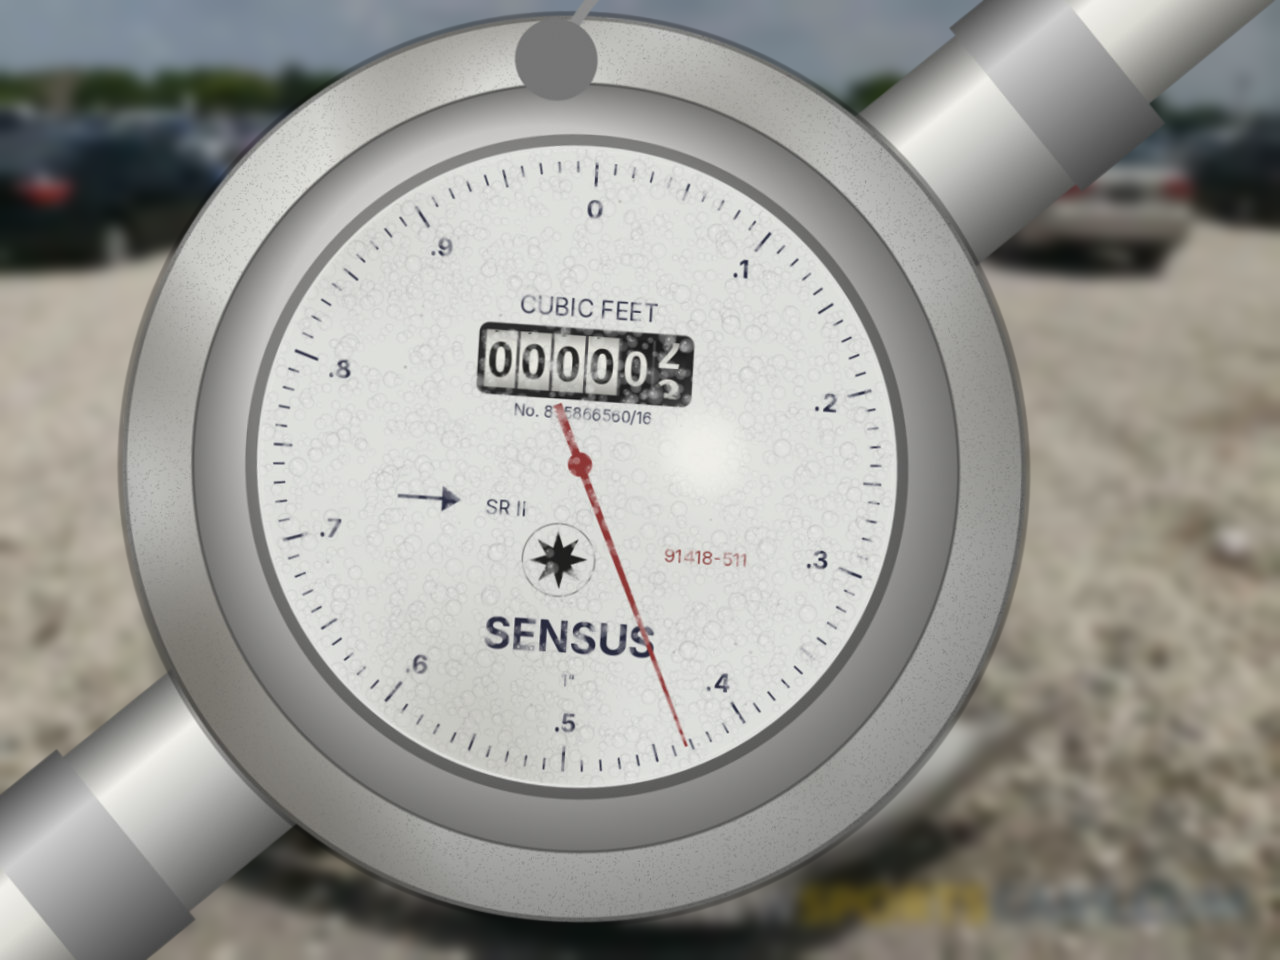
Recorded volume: ft³ 2.43
